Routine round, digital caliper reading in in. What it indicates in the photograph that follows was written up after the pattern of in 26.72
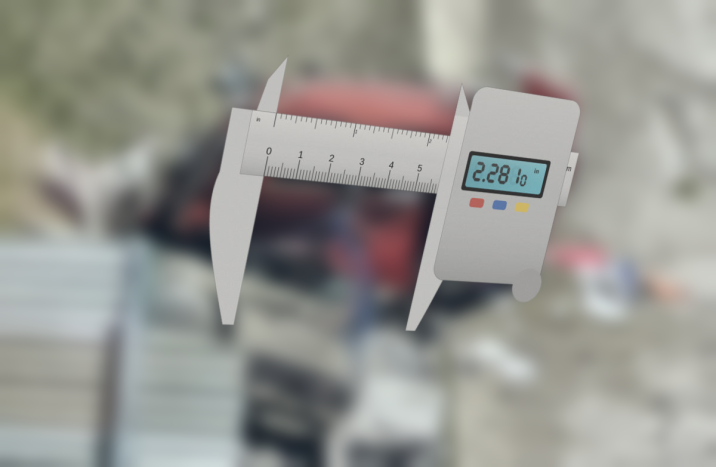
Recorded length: in 2.2810
